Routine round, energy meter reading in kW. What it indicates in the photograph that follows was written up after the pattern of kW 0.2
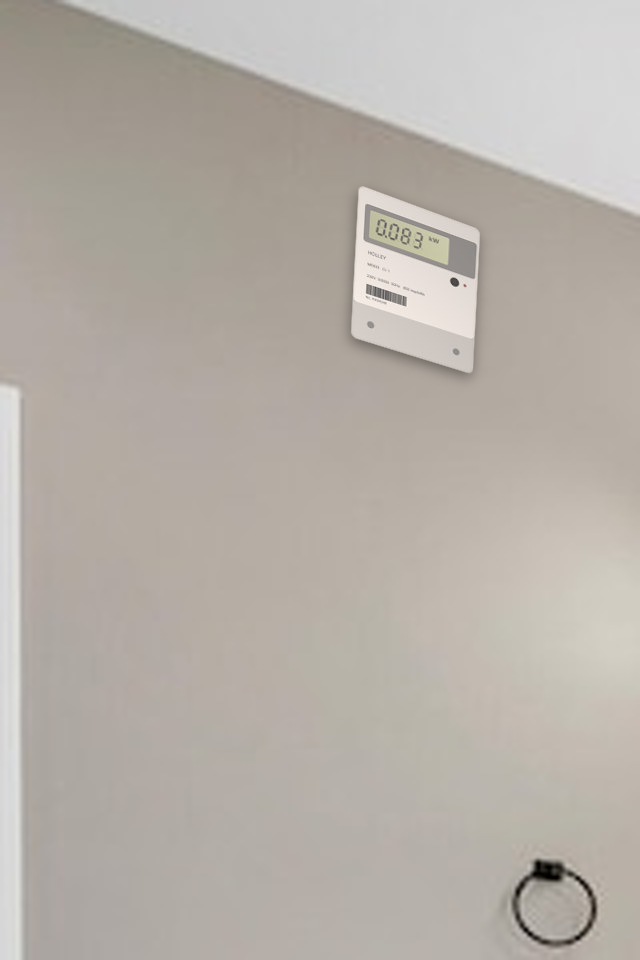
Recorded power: kW 0.083
